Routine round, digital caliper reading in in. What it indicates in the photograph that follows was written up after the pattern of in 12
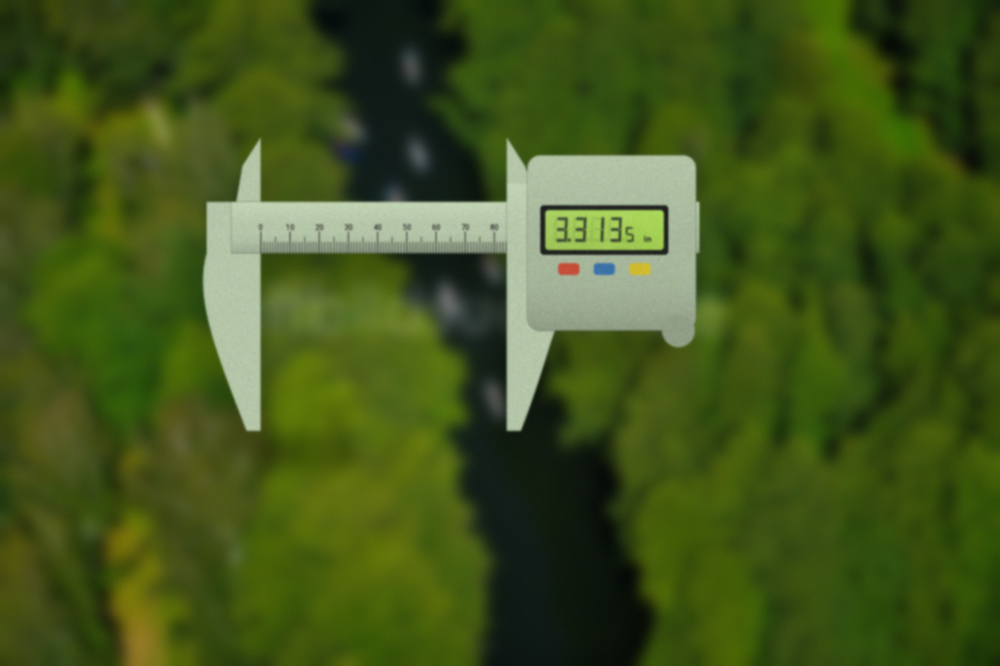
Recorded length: in 3.3135
